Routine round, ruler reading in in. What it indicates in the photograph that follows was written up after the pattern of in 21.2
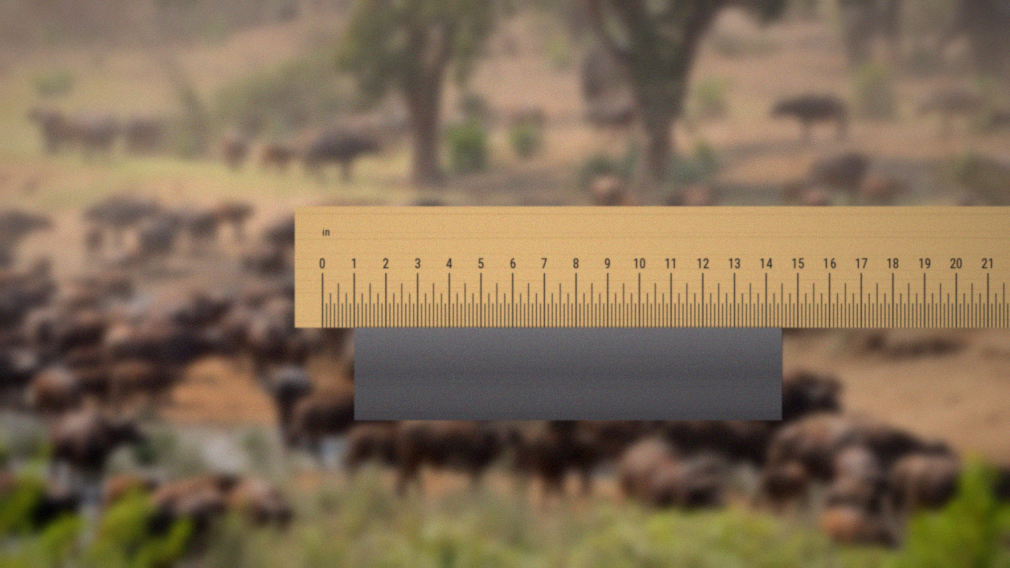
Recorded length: in 13.5
